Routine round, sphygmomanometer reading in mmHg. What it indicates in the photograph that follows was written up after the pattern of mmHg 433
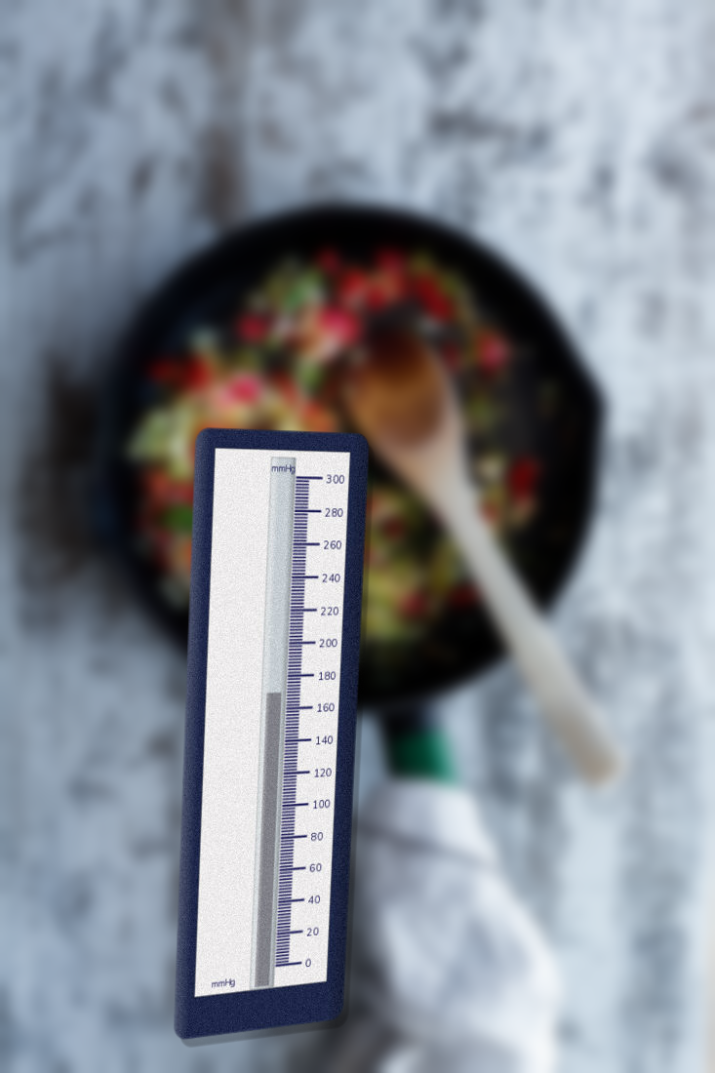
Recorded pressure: mmHg 170
